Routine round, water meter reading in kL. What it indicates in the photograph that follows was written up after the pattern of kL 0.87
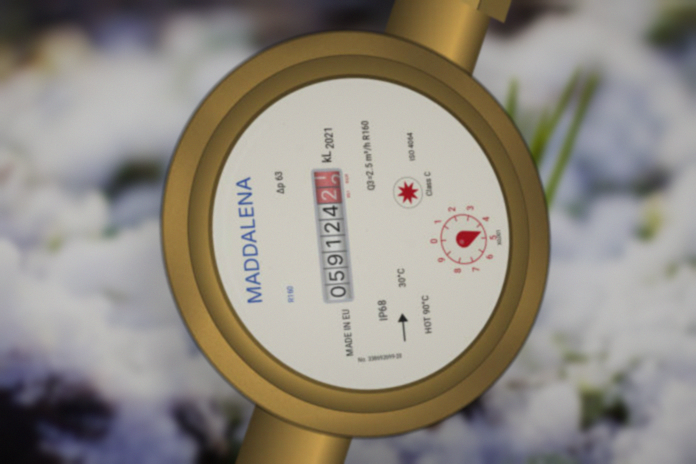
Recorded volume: kL 59124.214
